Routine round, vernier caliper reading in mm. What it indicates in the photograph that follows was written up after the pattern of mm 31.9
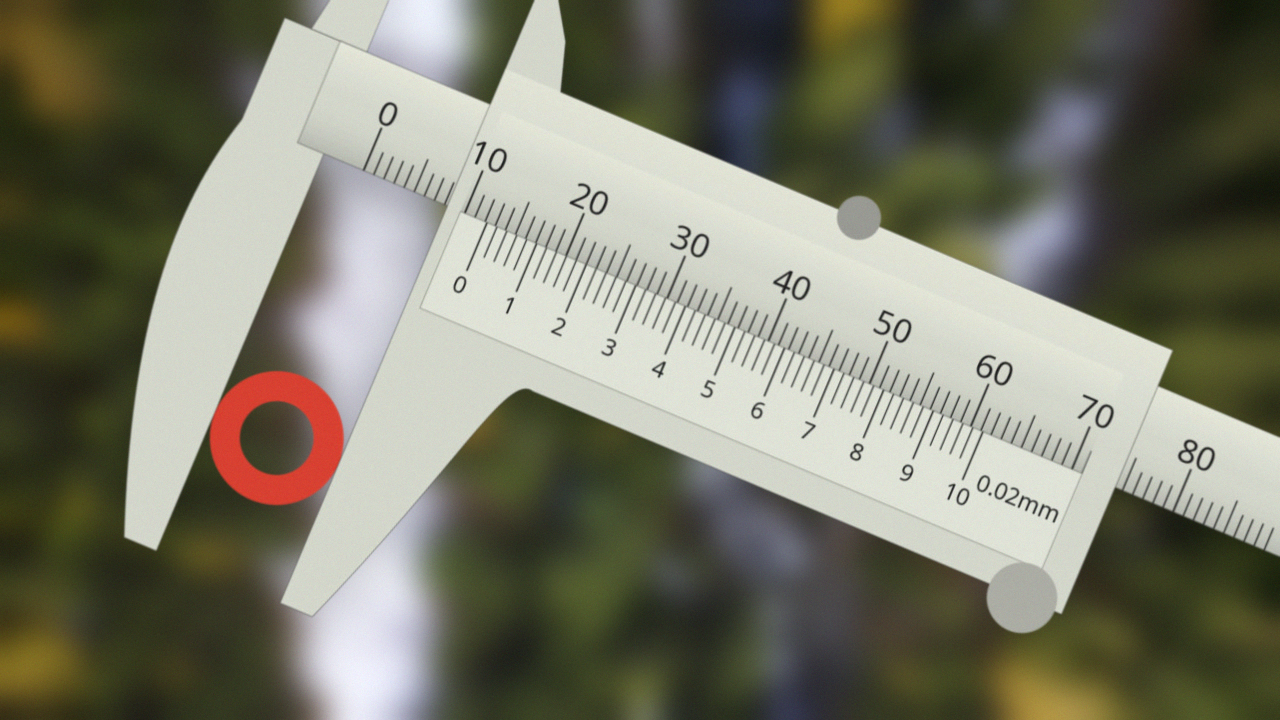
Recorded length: mm 12.2
